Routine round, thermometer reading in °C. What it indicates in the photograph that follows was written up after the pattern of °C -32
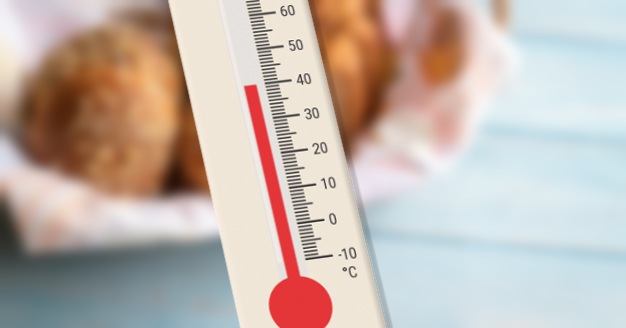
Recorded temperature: °C 40
